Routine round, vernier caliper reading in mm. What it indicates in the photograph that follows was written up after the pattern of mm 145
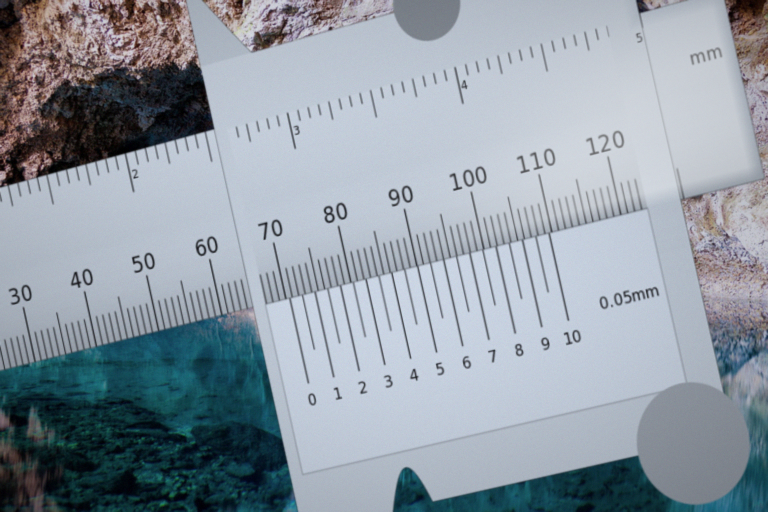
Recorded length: mm 70.6
